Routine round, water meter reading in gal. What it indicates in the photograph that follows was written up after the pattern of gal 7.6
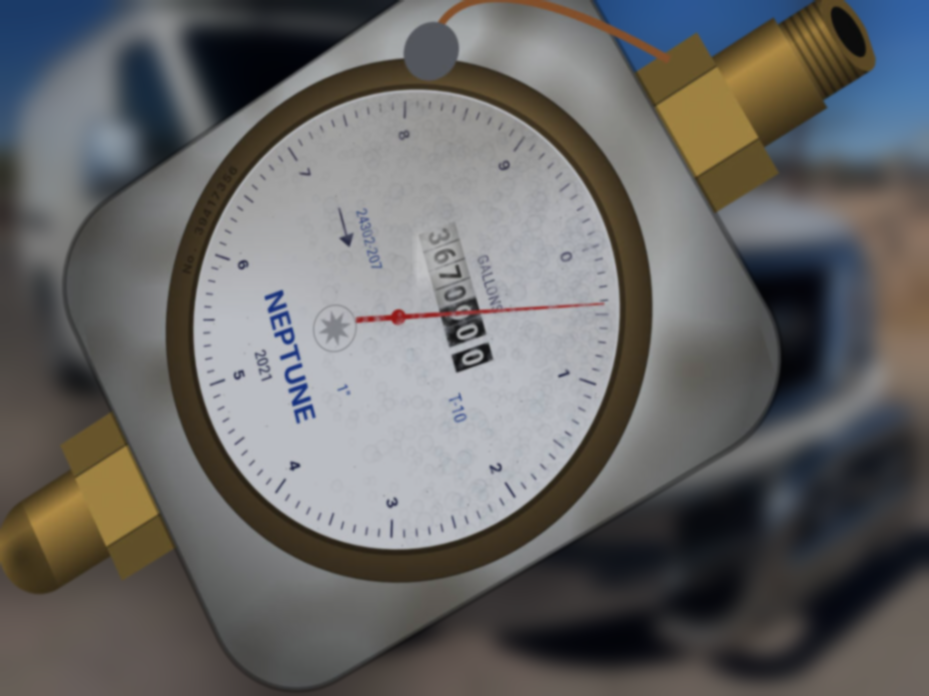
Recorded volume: gal 3670900.4
